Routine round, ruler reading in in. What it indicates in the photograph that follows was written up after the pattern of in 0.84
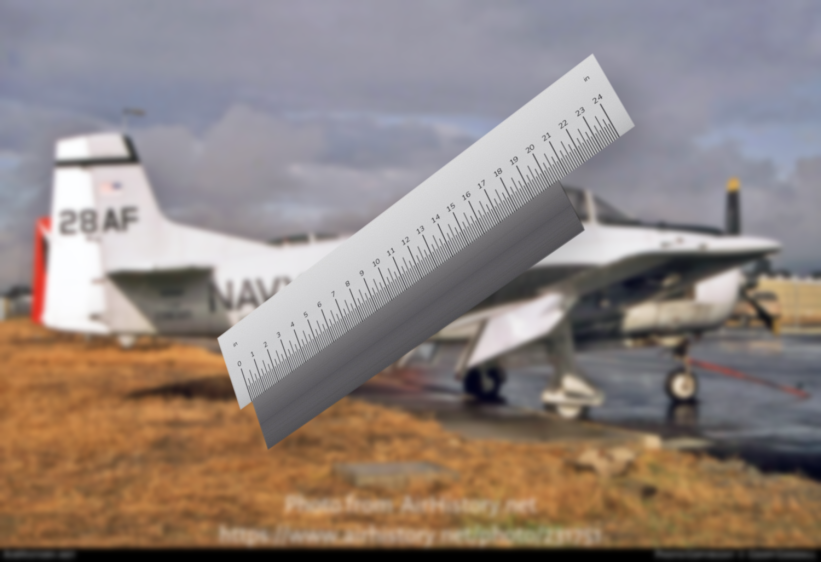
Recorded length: in 20.5
